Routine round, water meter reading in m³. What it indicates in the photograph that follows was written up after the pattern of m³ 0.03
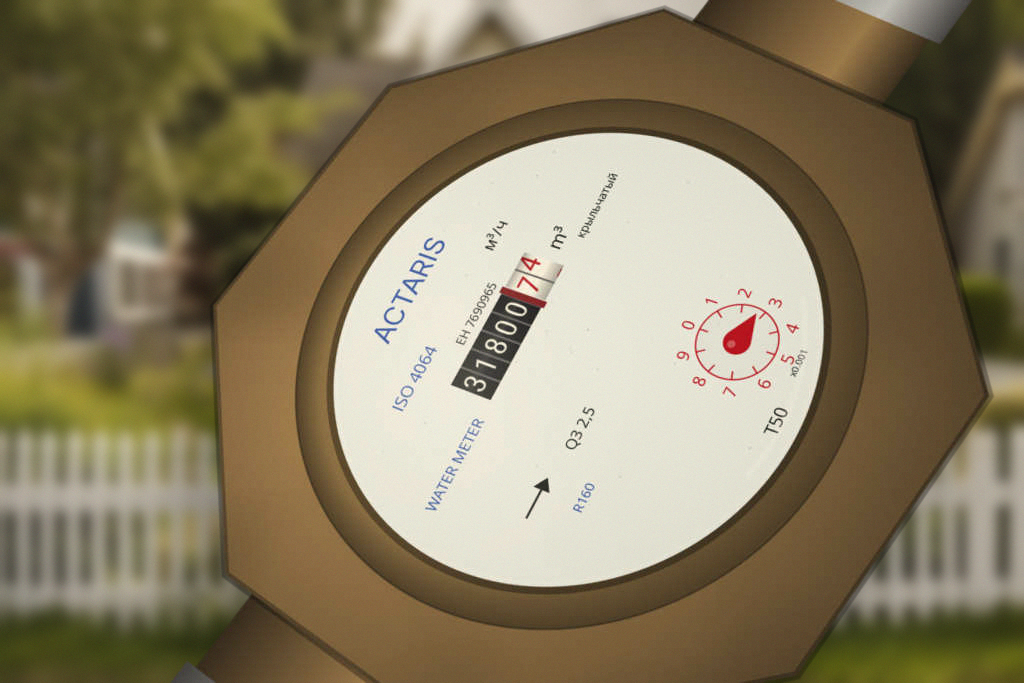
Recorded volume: m³ 31800.742
